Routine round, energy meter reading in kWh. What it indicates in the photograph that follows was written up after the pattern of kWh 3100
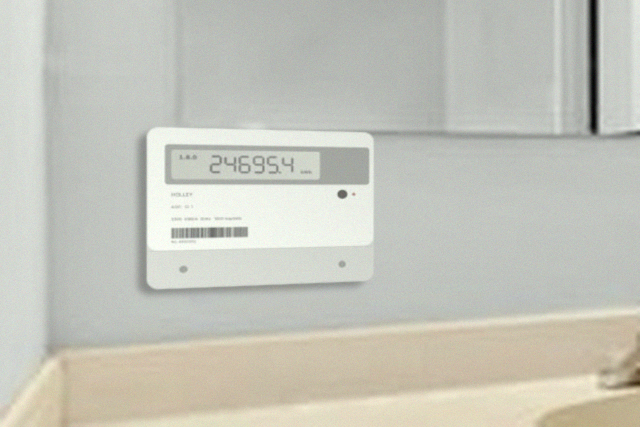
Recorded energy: kWh 24695.4
